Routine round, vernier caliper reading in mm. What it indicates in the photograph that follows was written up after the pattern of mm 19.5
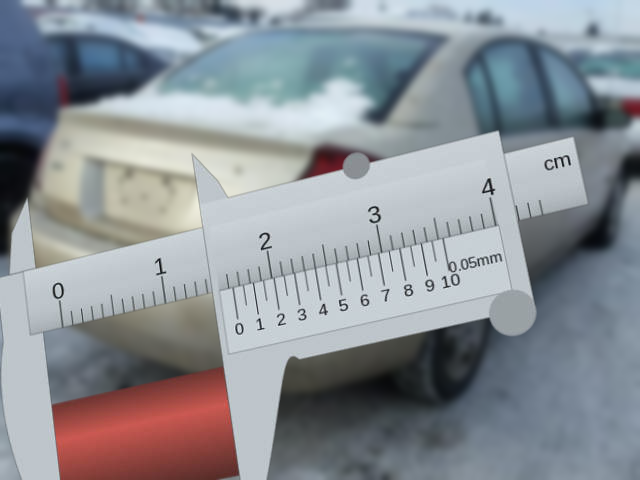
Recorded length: mm 16.4
